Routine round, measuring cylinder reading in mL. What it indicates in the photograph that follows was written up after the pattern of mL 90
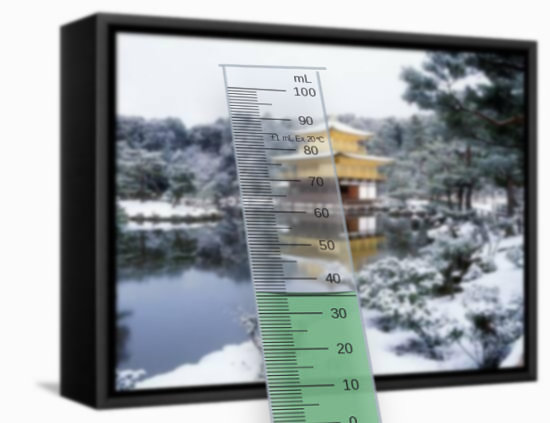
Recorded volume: mL 35
